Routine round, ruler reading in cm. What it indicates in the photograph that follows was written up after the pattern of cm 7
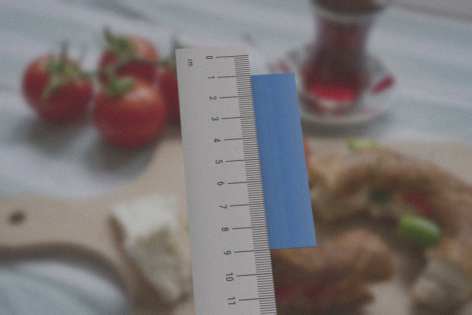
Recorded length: cm 8
